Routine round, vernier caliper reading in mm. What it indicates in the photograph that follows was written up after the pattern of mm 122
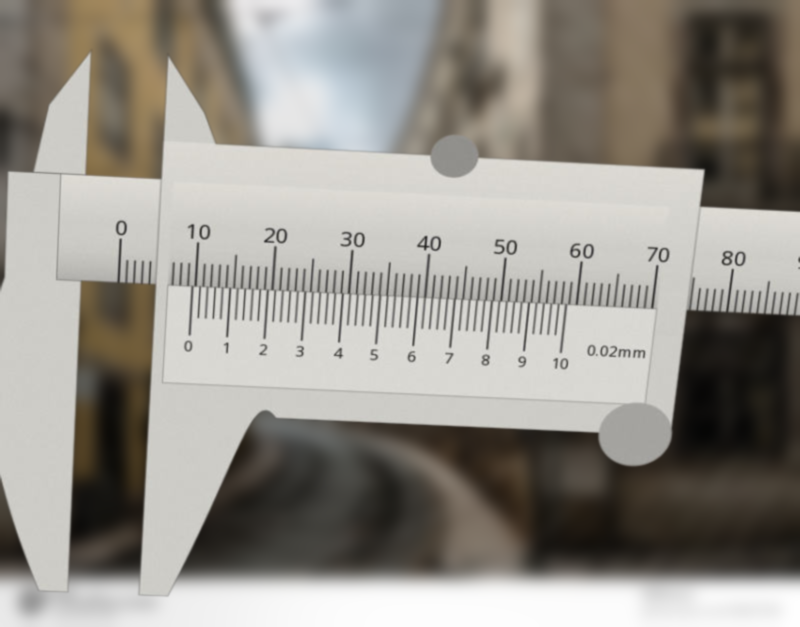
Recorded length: mm 9.6
